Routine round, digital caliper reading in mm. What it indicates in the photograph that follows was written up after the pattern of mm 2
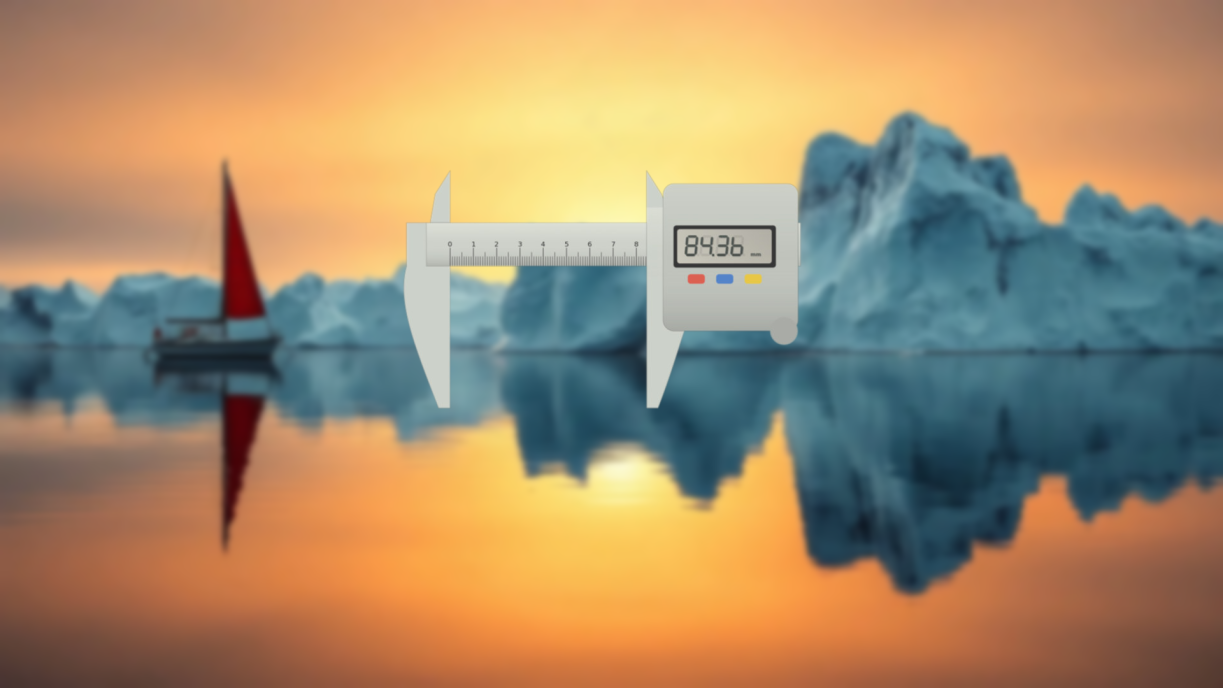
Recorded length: mm 84.36
